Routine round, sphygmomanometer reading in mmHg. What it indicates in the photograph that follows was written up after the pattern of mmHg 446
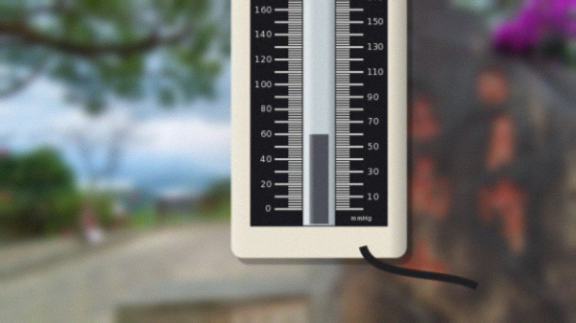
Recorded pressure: mmHg 60
